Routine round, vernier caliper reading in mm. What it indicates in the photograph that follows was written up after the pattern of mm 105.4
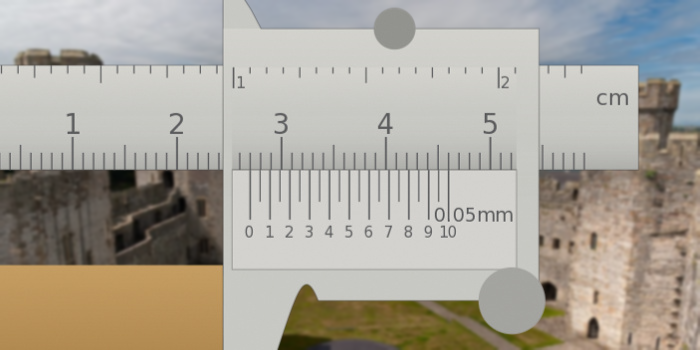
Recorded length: mm 27.0
